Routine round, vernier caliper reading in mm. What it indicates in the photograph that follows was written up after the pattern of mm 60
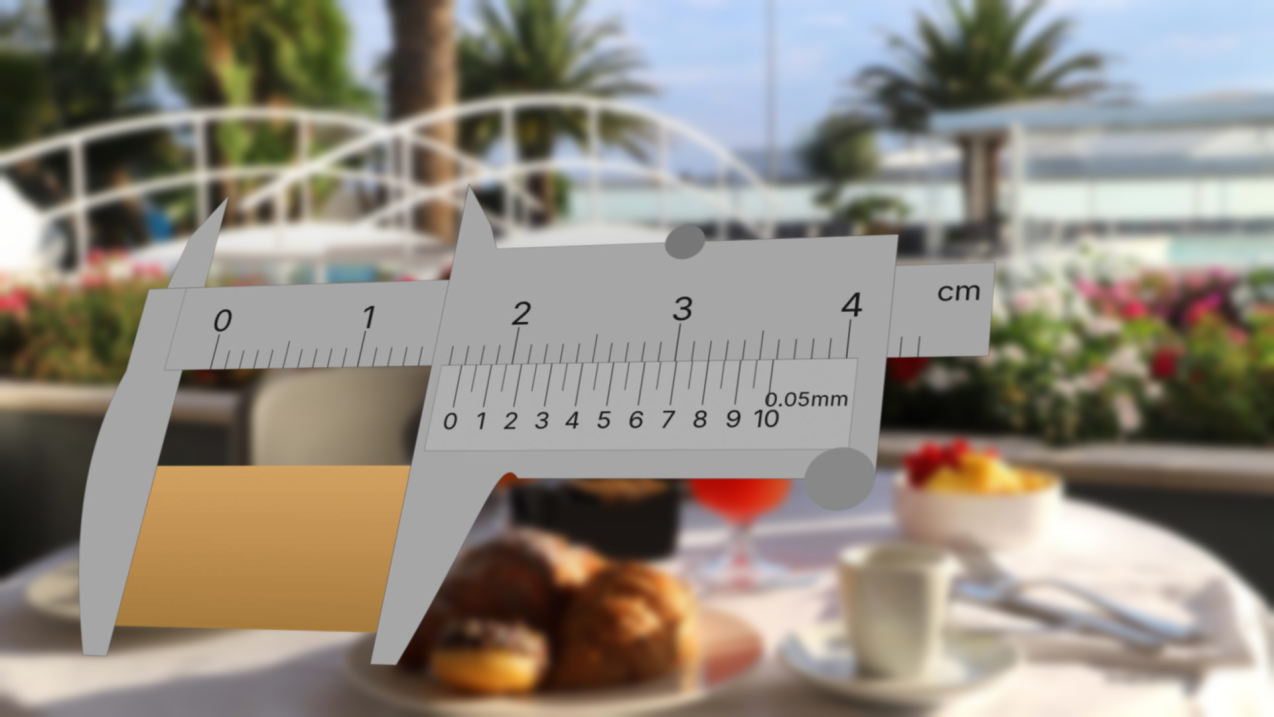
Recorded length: mm 16.8
